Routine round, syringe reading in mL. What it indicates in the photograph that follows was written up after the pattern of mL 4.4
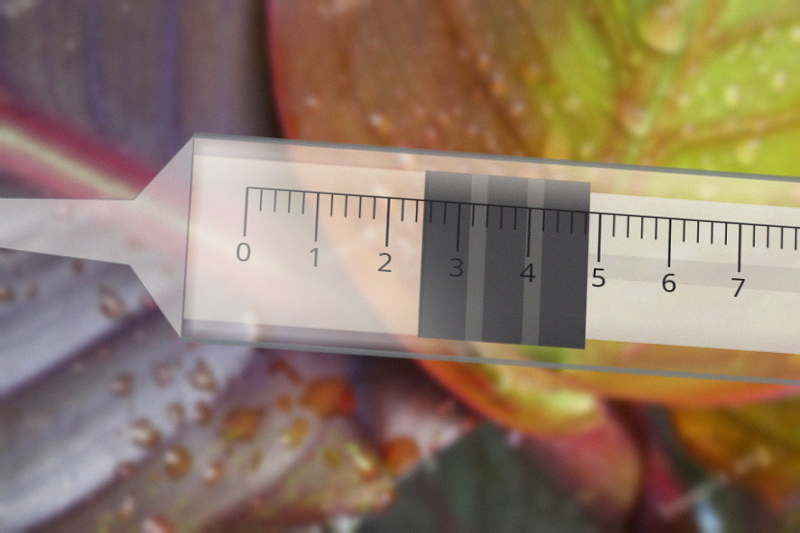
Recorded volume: mL 2.5
